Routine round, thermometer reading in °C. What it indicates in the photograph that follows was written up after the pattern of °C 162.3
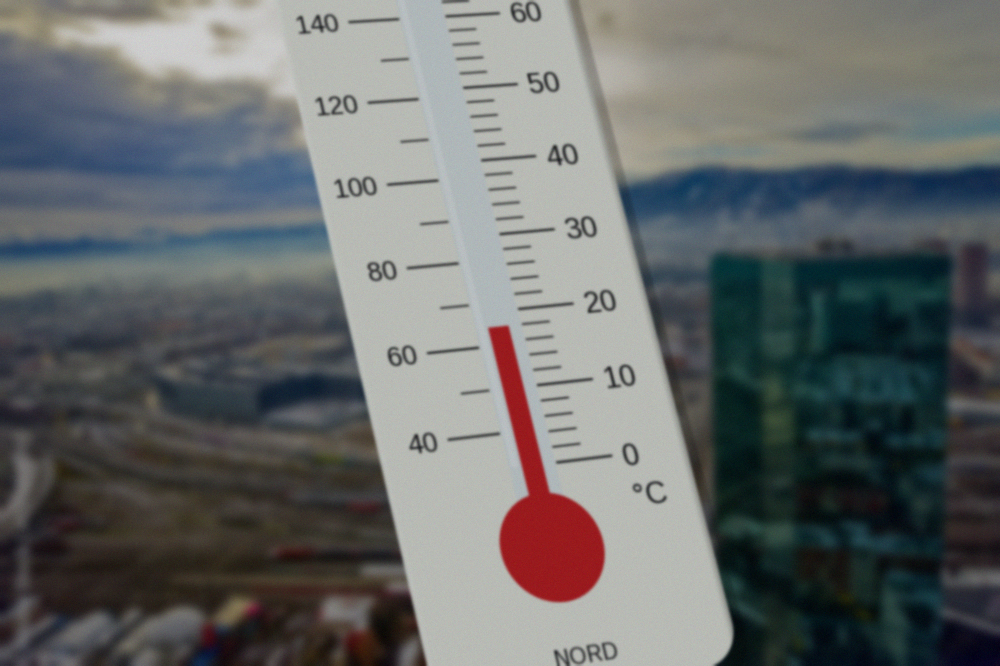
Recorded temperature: °C 18
